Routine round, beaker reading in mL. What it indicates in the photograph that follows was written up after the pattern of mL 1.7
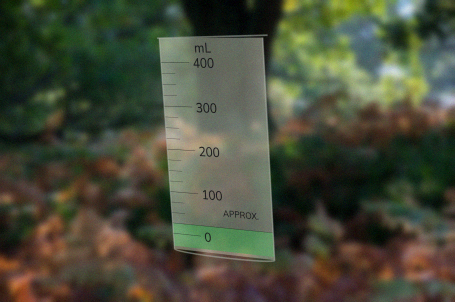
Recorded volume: mL 25
